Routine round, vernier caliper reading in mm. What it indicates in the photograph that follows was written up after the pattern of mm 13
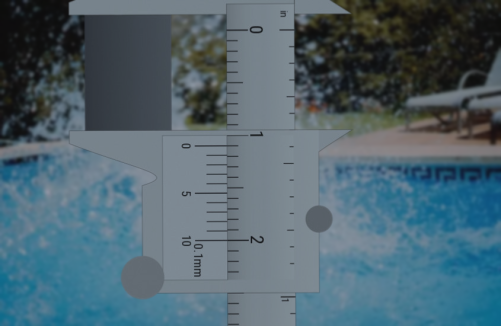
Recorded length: mm 11.0
